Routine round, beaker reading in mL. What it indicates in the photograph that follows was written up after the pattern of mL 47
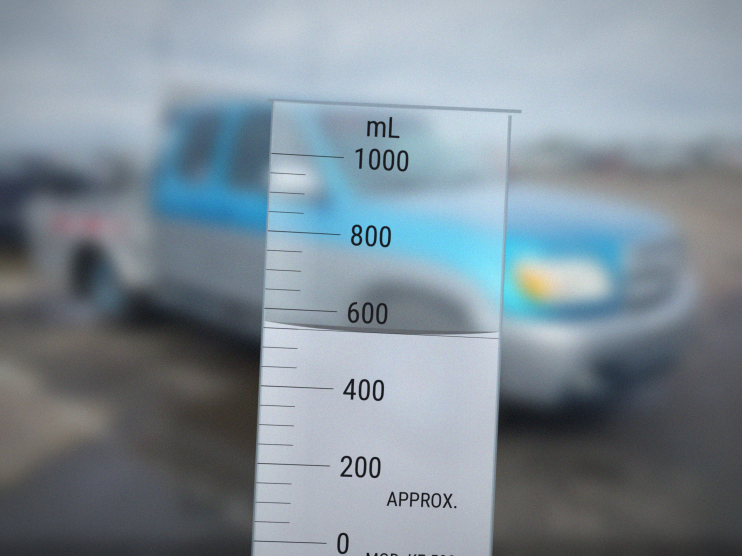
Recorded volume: mL 550
